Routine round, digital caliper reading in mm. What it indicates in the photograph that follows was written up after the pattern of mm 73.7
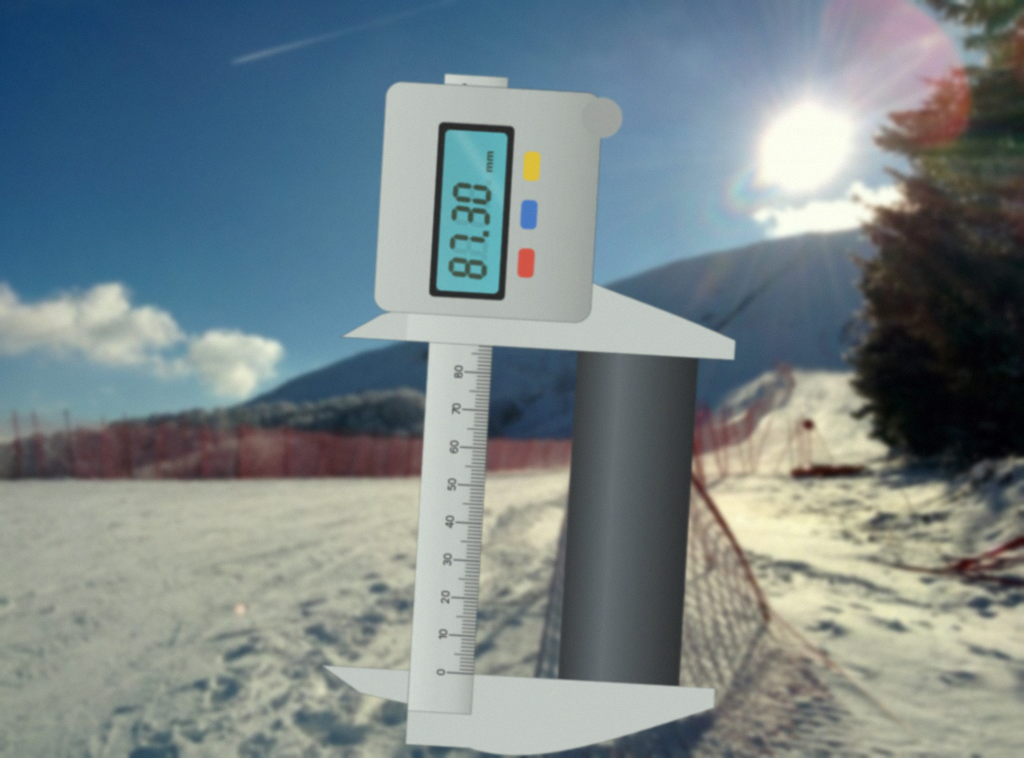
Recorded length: mm 87.30
